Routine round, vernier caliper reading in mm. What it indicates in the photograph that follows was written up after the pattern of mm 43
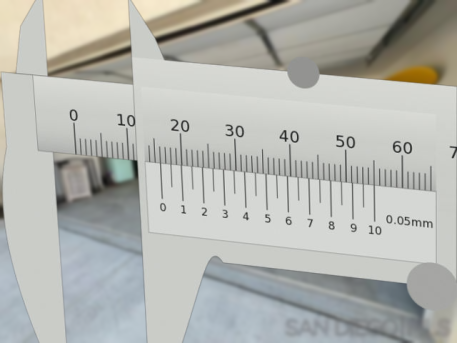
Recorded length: mm 16.0
